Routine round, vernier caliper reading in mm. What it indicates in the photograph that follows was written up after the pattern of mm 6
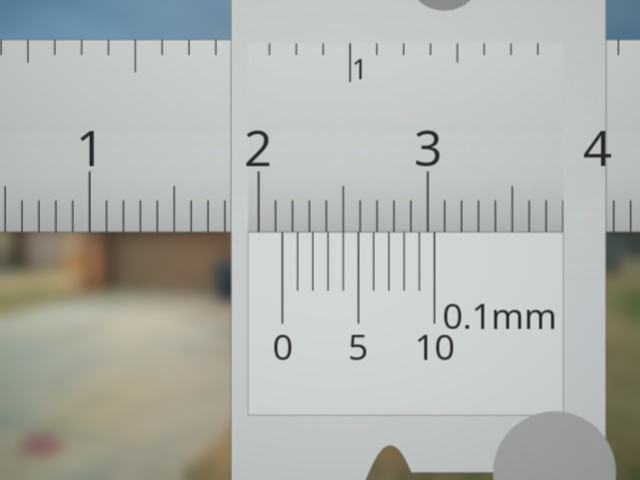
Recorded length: mm 21.4
